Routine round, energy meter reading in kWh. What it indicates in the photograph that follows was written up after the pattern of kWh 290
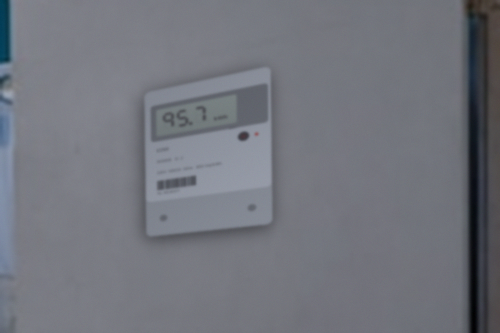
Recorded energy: kWh 95.7
